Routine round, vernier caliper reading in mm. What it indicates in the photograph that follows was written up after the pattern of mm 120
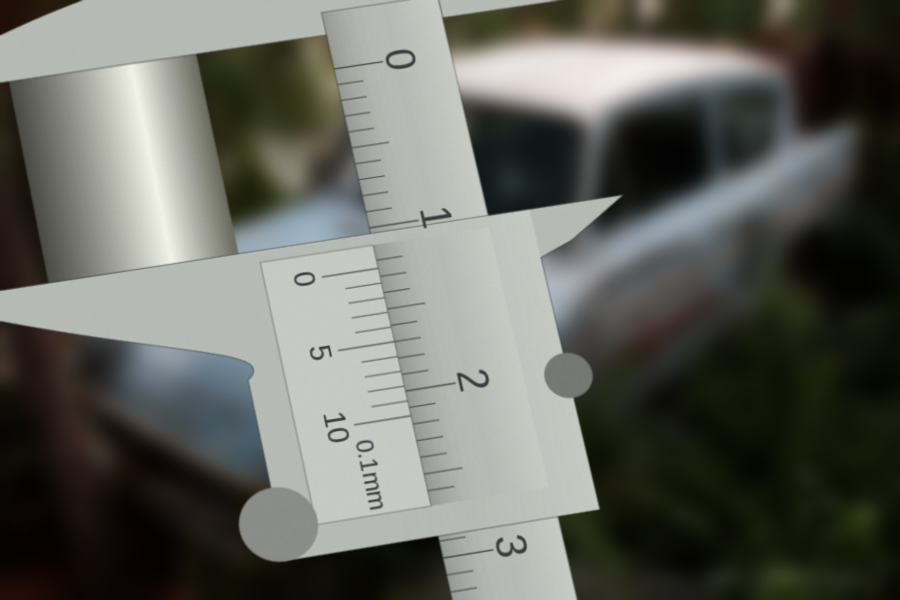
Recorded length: mm 12.5
